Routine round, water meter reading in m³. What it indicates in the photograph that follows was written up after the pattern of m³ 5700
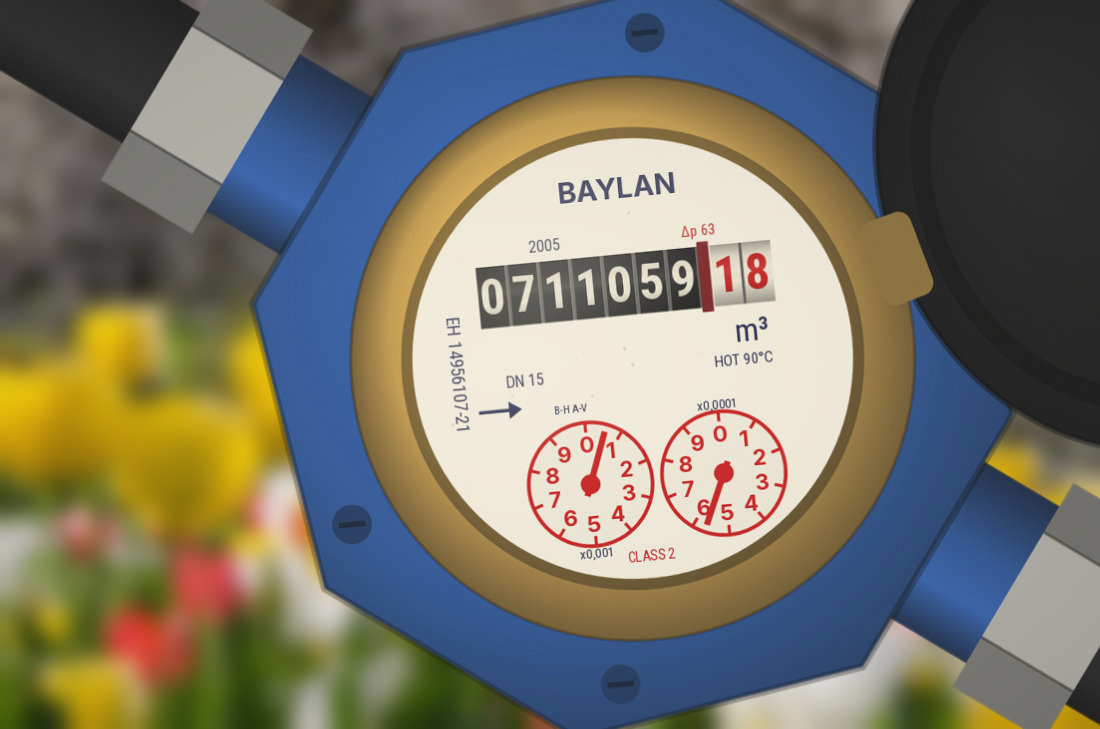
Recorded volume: m³ 711059.1805
